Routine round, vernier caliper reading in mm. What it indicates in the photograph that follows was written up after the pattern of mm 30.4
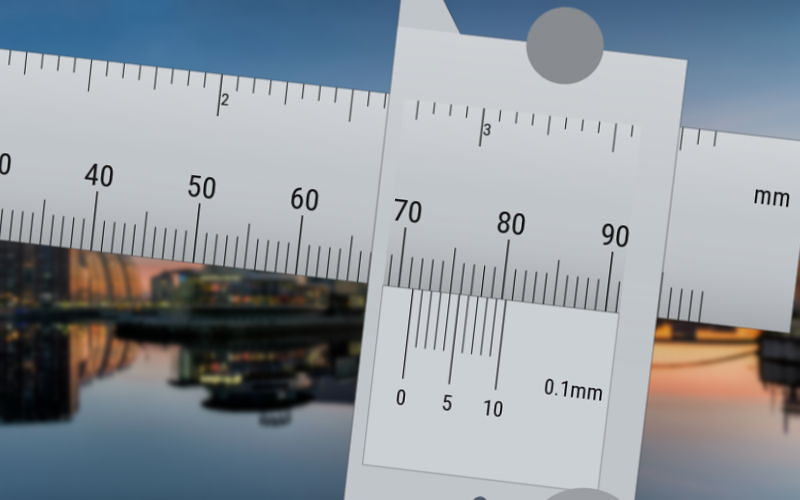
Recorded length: mm 71.4
